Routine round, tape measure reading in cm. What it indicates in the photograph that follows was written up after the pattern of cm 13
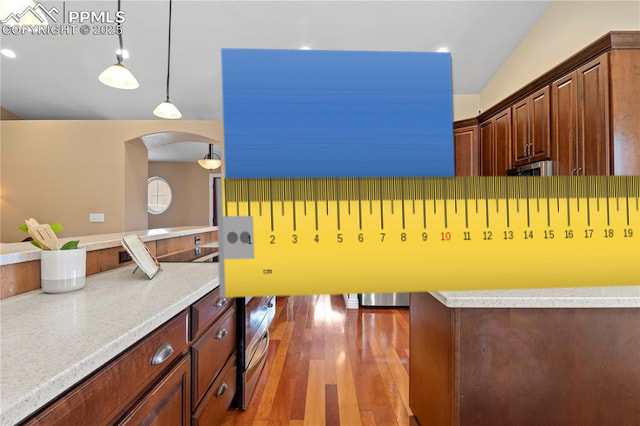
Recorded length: cm 10.5
